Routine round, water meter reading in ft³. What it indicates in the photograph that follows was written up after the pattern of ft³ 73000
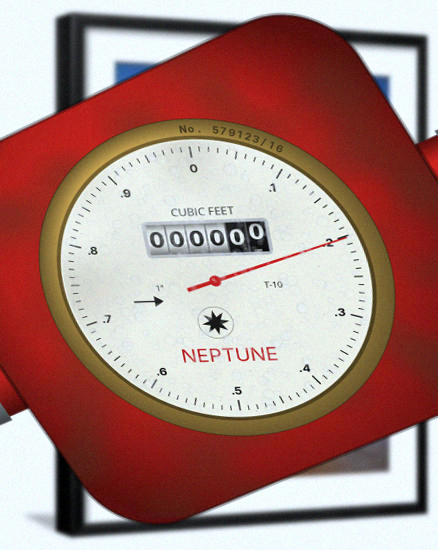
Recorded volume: ft³ 0.20
